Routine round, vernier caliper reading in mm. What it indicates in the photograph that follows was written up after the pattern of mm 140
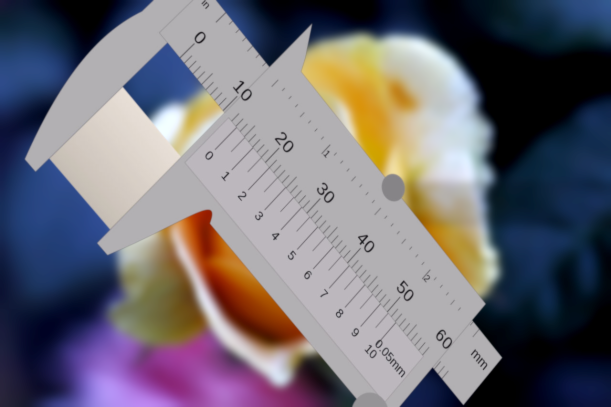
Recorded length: mm 13.2
